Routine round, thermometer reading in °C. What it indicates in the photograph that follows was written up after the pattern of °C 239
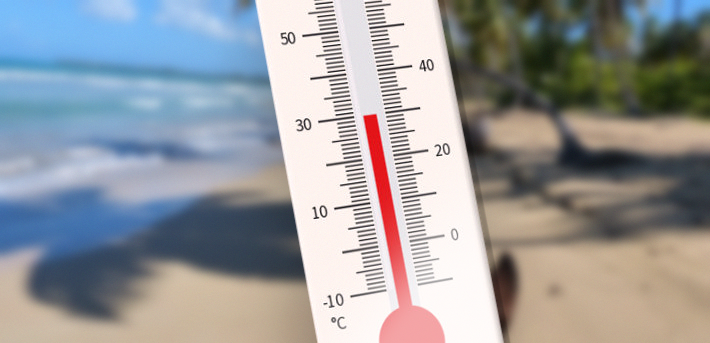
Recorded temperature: °C 30
